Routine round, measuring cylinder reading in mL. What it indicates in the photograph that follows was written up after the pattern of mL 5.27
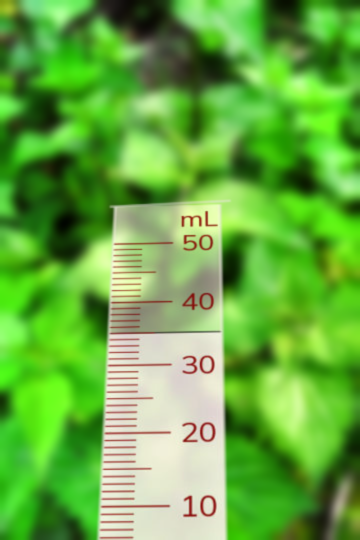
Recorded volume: mL 35
